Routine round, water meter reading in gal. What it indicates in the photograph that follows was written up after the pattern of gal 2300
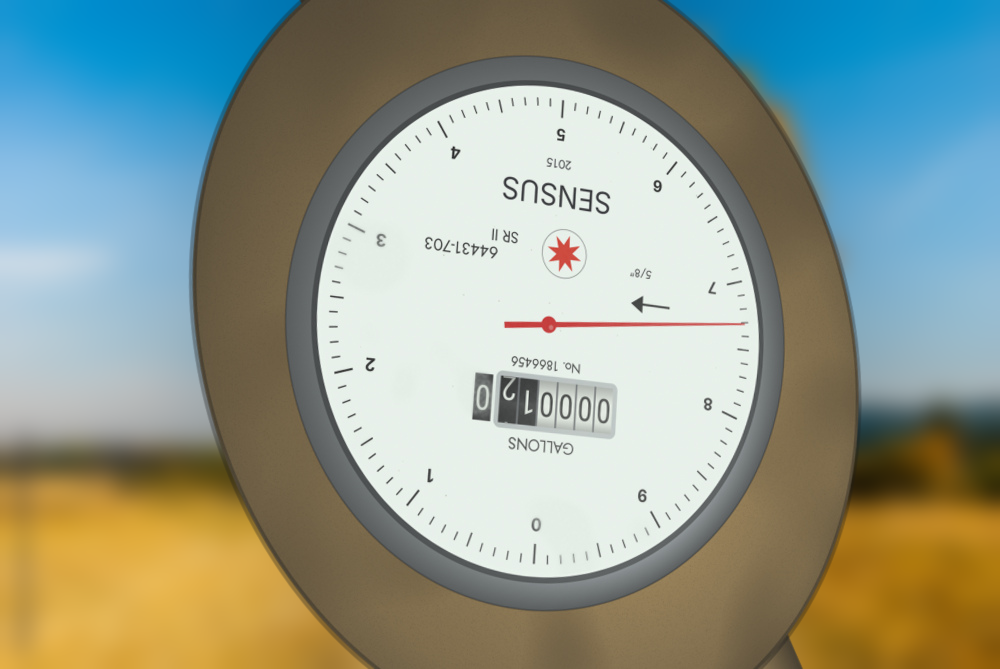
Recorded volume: gal 117.3
